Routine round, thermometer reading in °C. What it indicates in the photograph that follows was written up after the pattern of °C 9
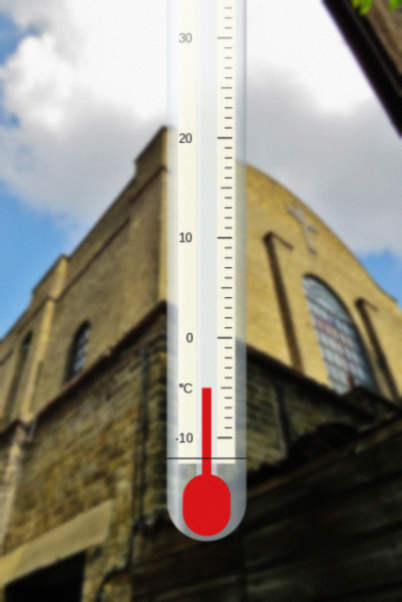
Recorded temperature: °C -5
